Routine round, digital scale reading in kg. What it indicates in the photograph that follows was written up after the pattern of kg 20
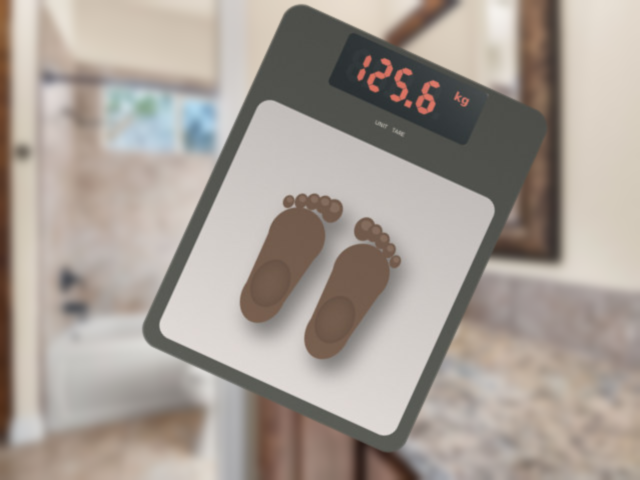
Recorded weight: kg 125.6
